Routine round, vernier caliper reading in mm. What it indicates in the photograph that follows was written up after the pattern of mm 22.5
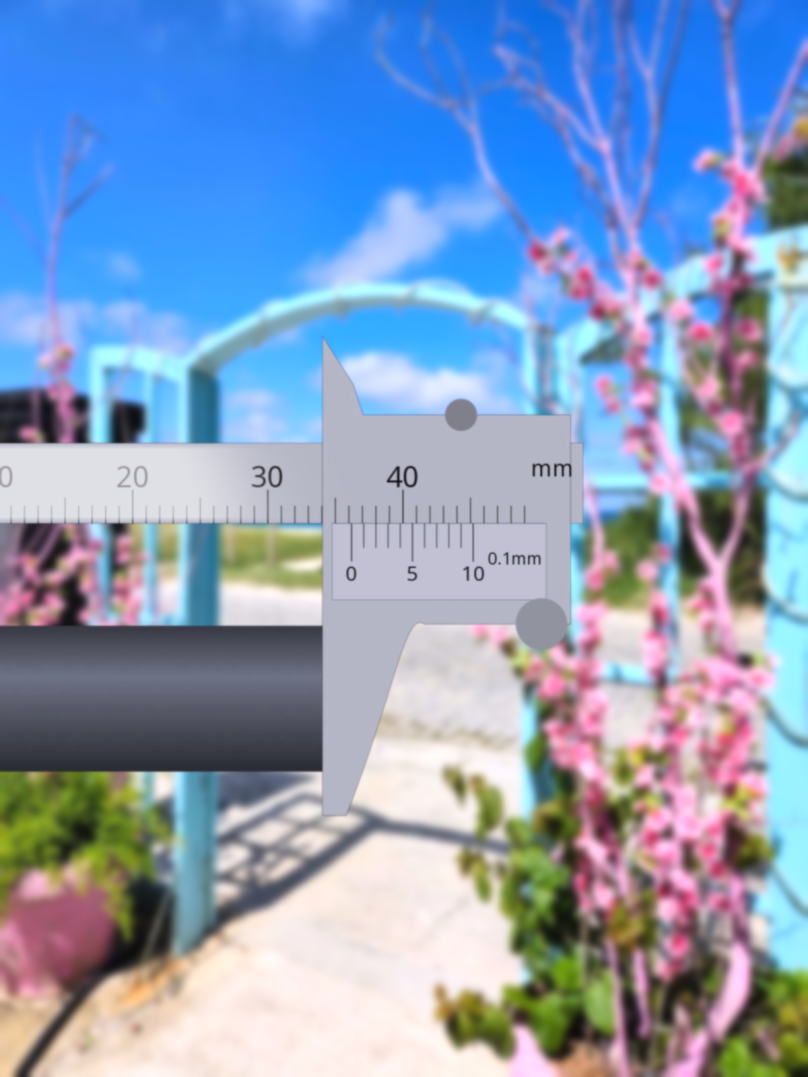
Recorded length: mm 36.2
